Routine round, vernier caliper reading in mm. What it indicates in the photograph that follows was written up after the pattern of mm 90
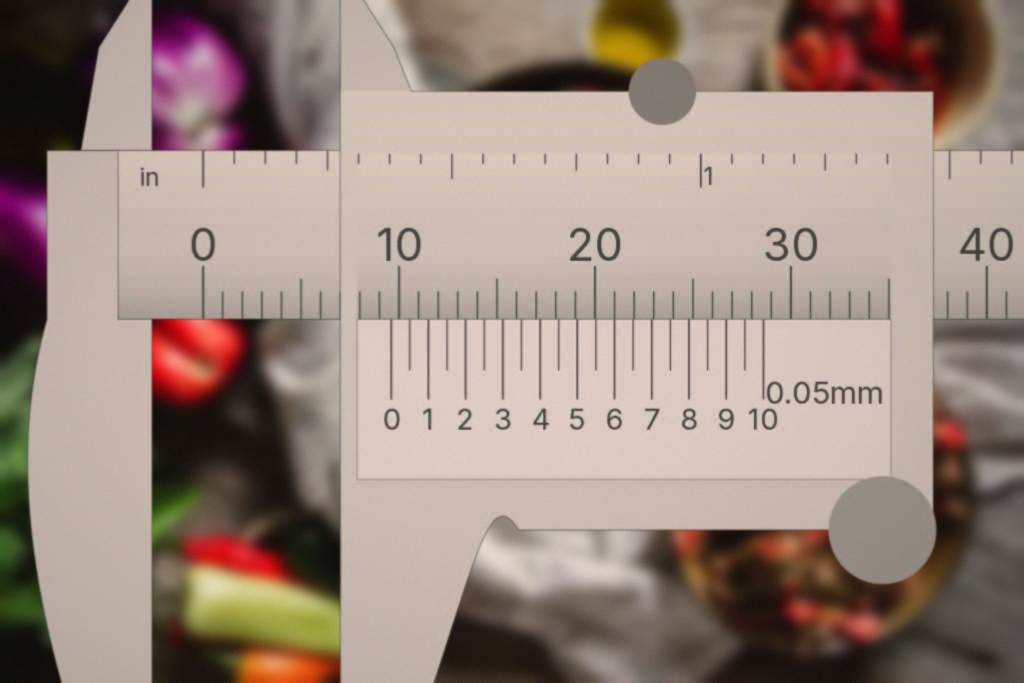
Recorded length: mm 9.6
